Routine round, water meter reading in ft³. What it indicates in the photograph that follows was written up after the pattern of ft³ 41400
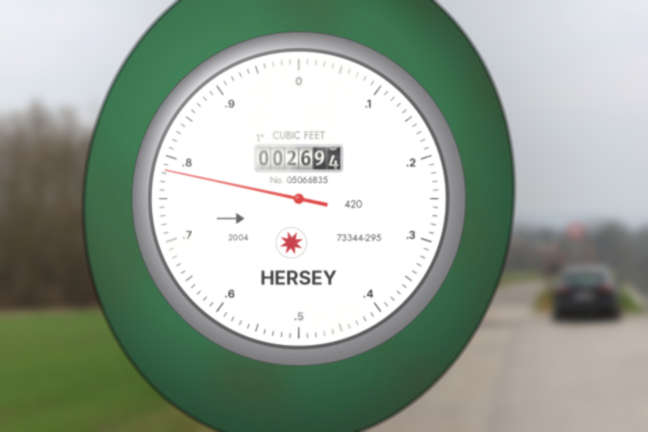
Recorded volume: ft³ 2693.78
